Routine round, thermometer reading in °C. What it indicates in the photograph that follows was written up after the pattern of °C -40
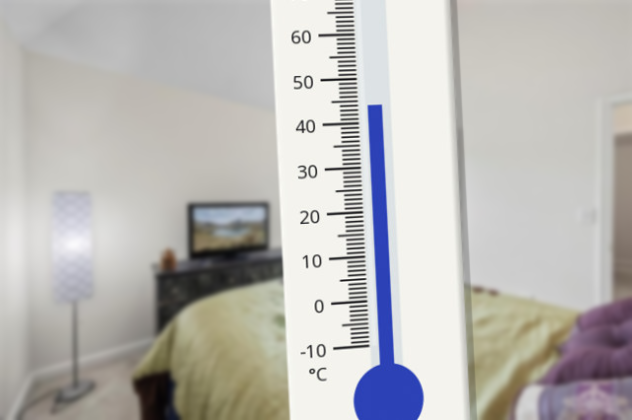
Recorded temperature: °C 44
